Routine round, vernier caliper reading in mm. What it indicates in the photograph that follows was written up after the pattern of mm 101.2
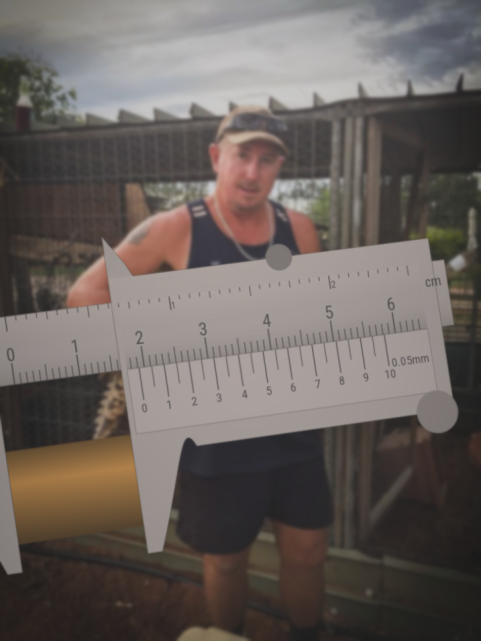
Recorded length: mm 19.2
